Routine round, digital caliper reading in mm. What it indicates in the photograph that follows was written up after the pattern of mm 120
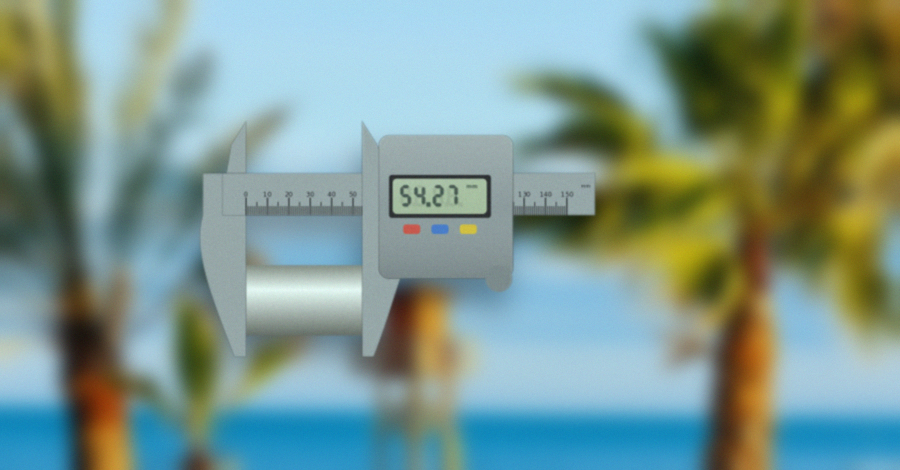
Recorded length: mm 54.27
